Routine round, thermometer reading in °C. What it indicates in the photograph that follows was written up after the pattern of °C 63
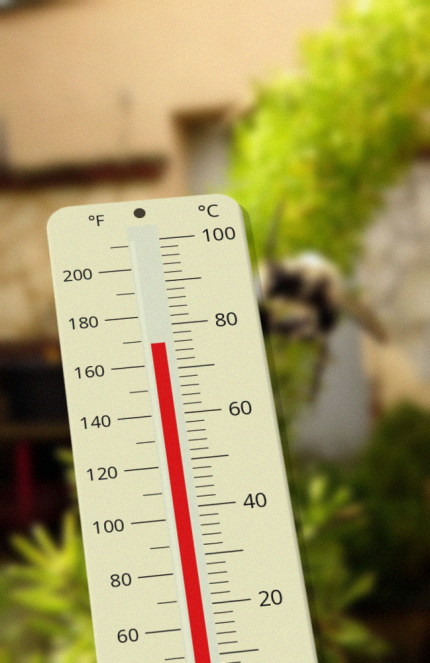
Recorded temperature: °C 76
